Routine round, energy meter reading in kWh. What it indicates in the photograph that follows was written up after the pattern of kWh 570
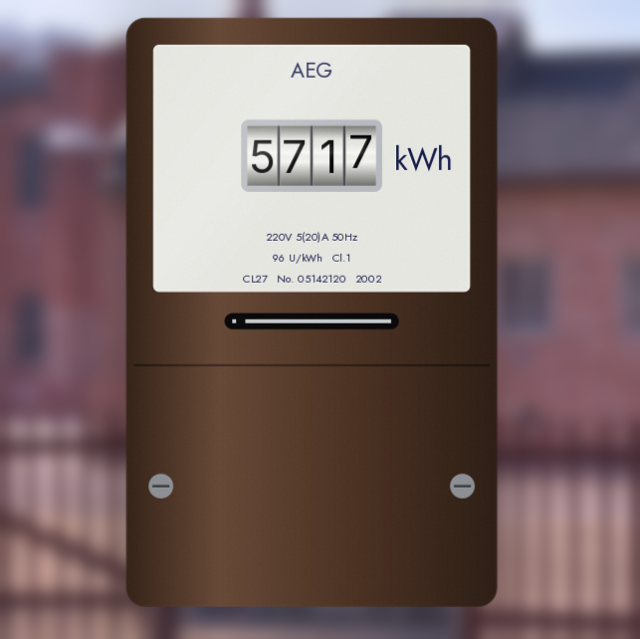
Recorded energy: kWh 5717
